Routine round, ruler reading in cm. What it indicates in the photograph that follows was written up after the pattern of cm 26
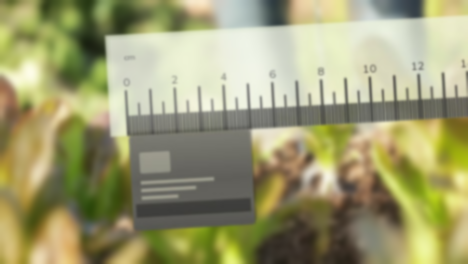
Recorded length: cm 5
